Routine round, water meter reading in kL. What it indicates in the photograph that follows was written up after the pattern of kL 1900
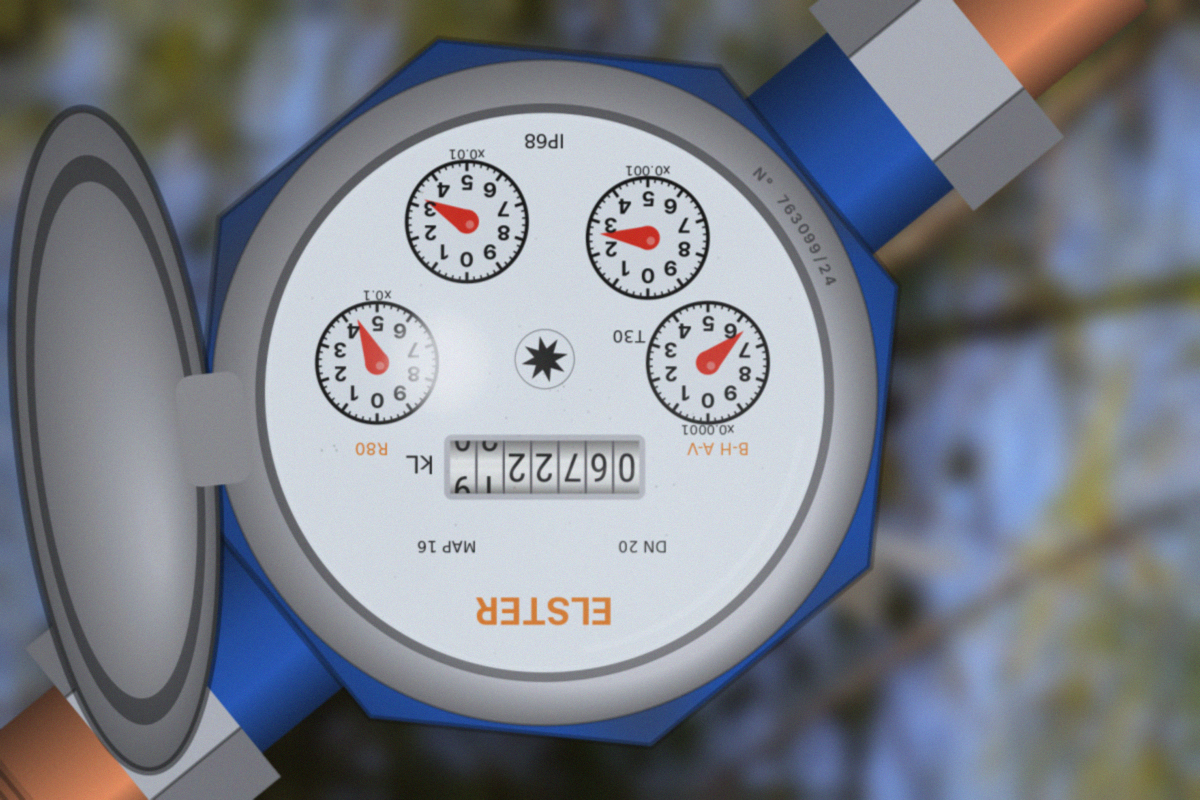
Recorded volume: kL 672219.4326
